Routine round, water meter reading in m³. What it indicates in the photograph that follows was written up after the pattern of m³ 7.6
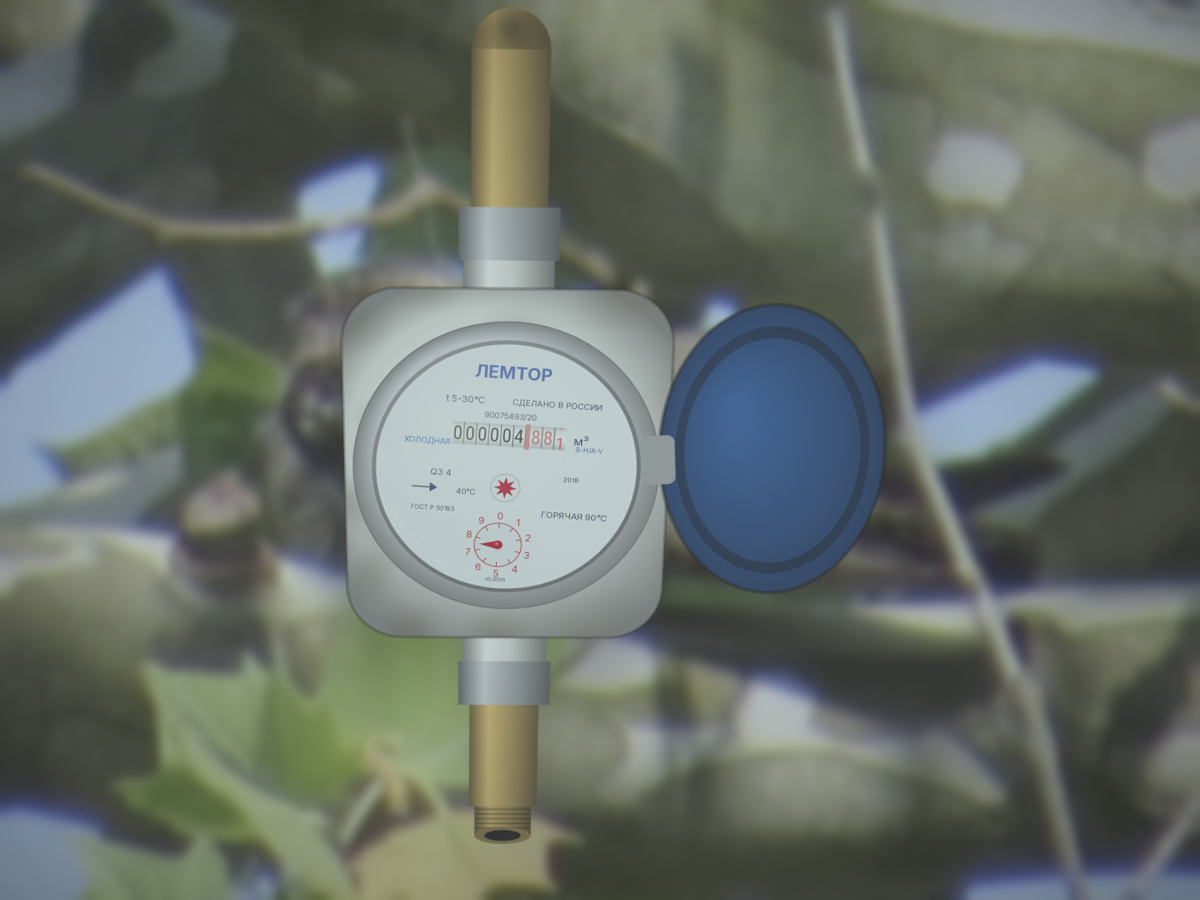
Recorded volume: m³ 4.8807
